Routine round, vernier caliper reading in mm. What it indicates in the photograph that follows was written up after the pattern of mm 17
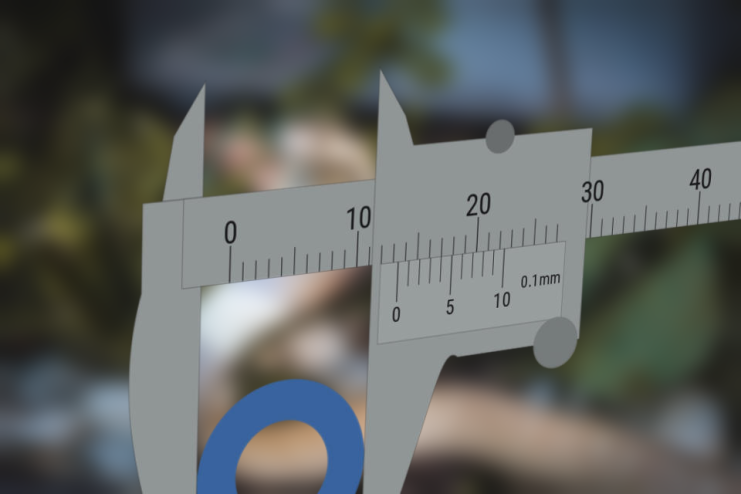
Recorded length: mm 13.4
